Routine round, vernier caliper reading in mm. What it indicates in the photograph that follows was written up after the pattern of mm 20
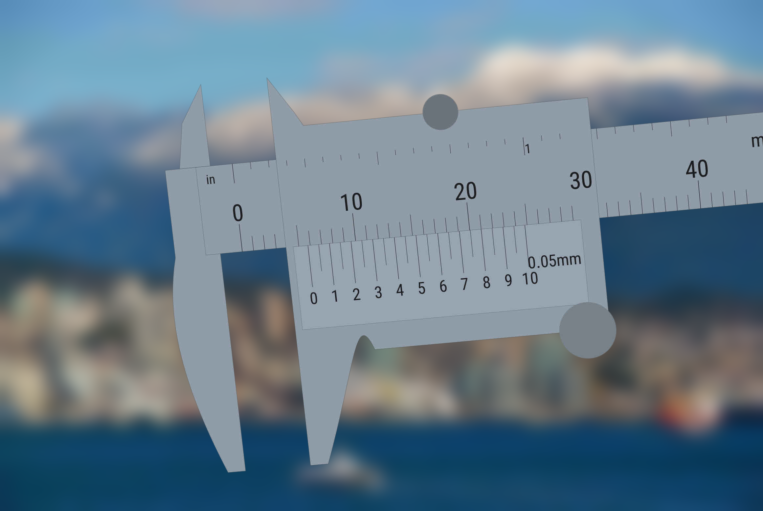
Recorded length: mm 5.8
